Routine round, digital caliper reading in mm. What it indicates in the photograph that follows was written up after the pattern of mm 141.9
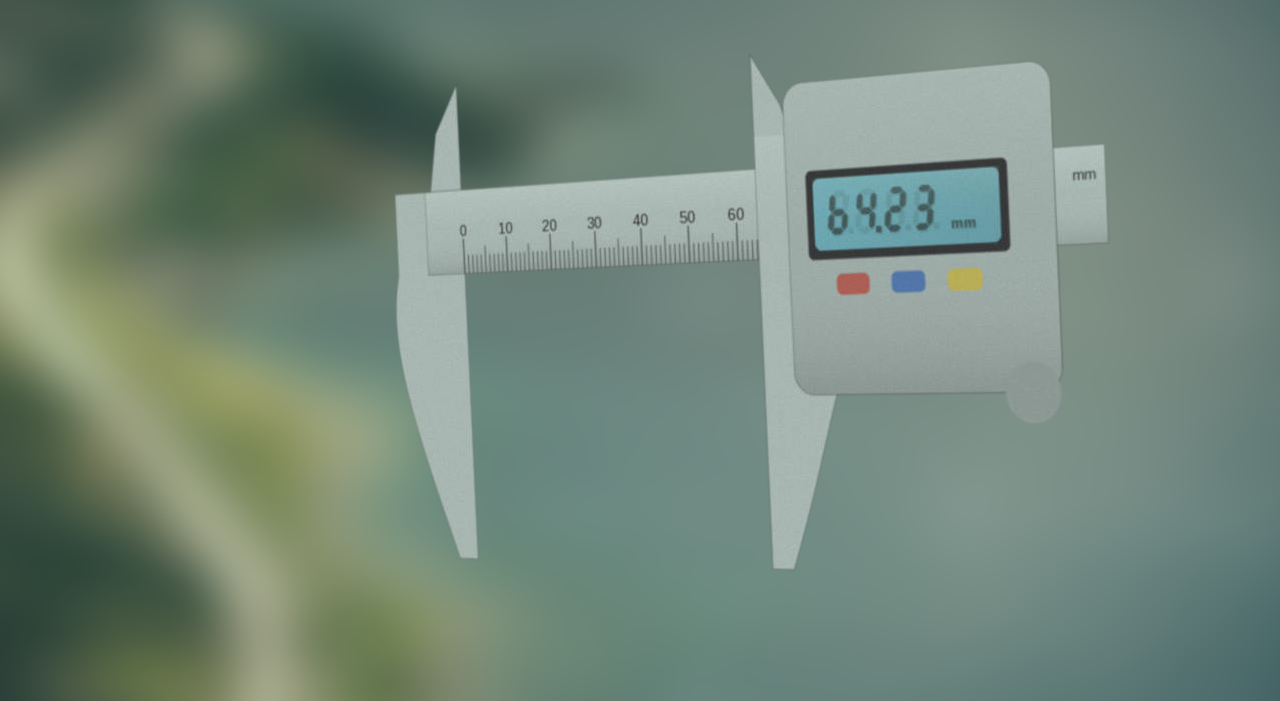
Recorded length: mm 64.23
